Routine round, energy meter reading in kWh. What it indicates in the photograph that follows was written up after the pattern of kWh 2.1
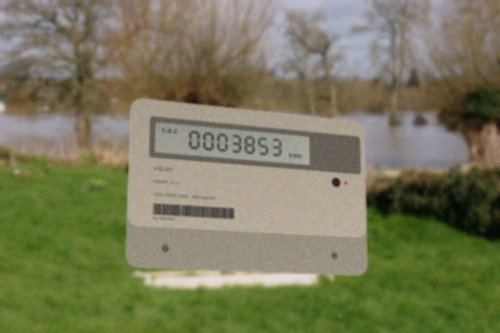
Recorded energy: kWh 3853
